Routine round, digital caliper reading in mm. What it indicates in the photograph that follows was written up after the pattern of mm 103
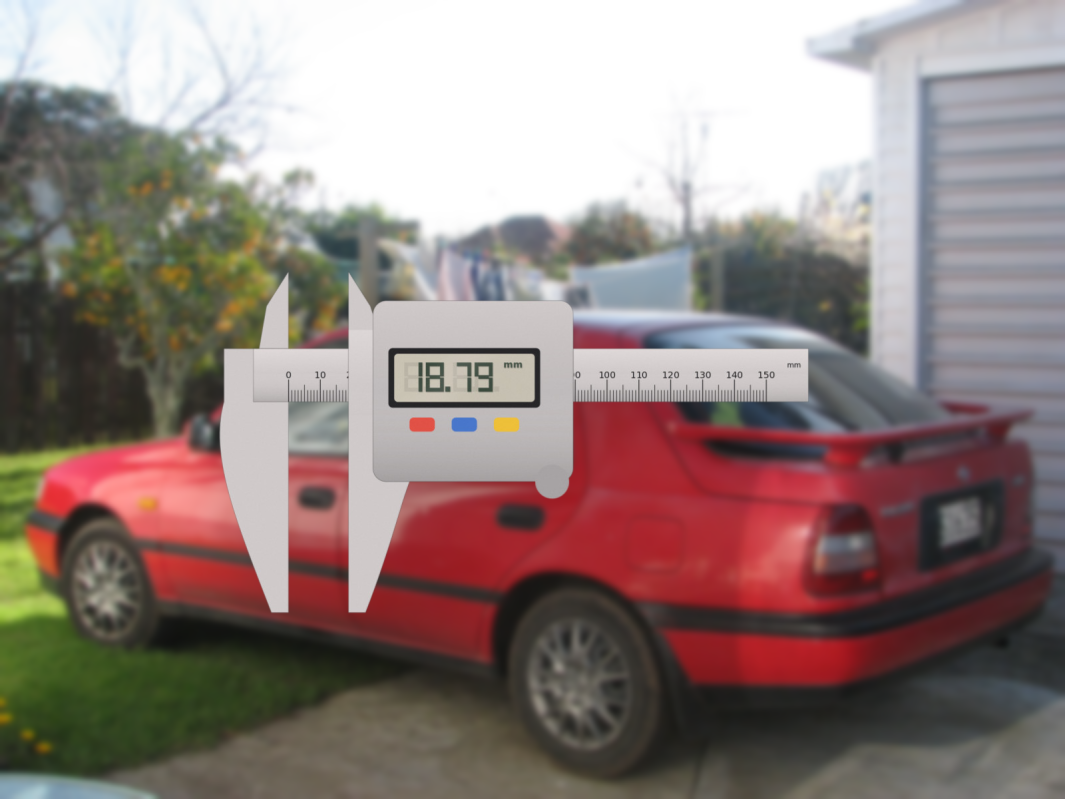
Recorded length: mm 18.79
